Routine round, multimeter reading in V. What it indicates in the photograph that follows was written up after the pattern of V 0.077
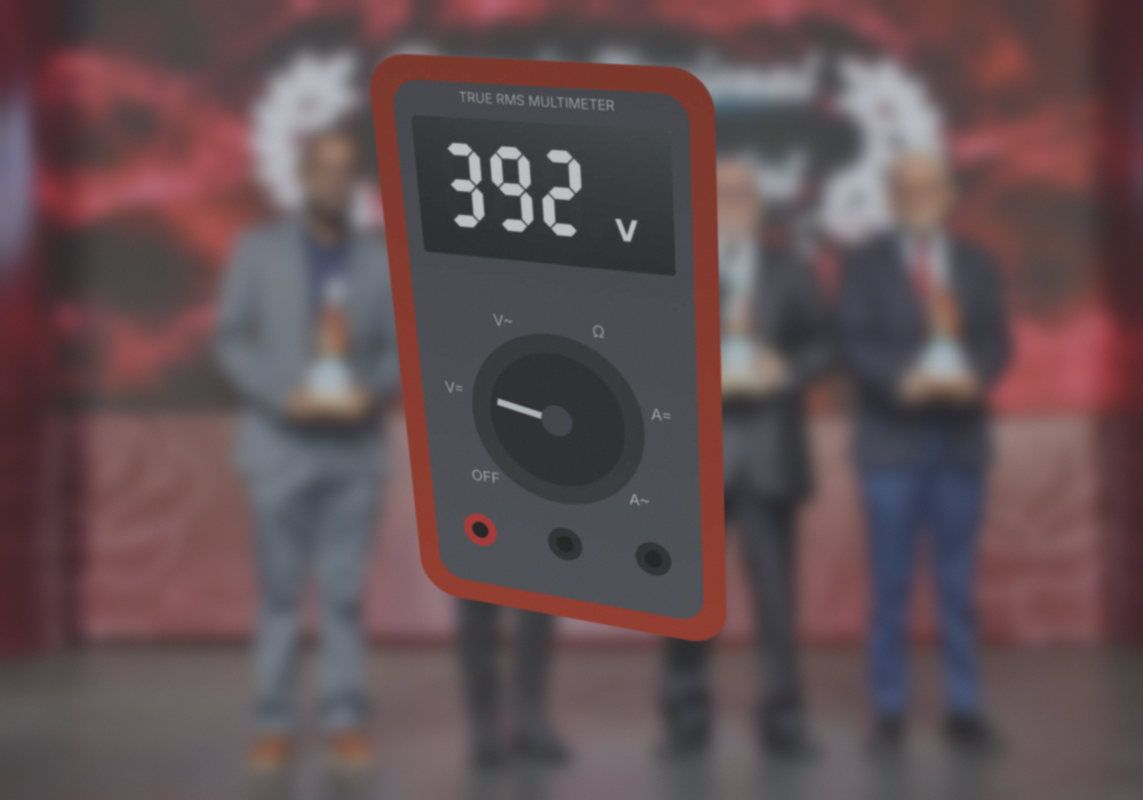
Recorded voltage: V 392
